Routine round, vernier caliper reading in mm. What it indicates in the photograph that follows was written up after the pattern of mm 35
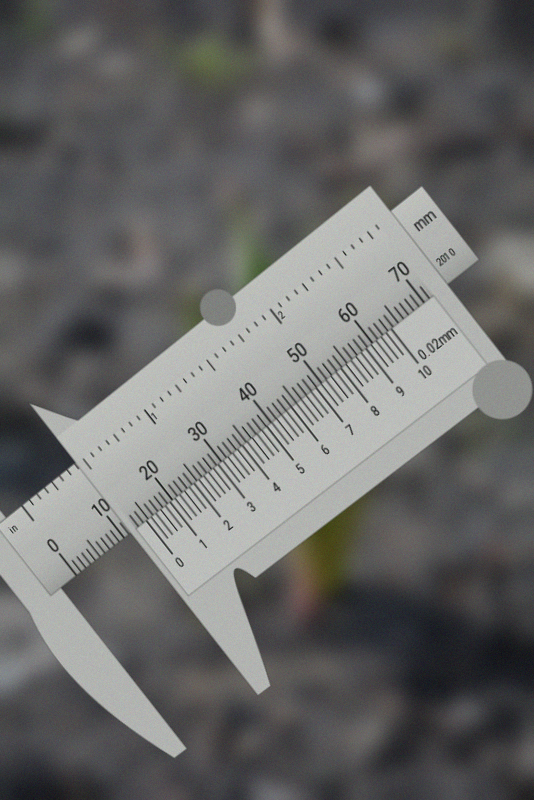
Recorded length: mm 14.6
